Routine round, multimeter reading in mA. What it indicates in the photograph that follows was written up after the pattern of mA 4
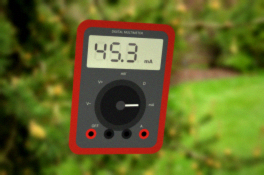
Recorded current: mA 45.3
